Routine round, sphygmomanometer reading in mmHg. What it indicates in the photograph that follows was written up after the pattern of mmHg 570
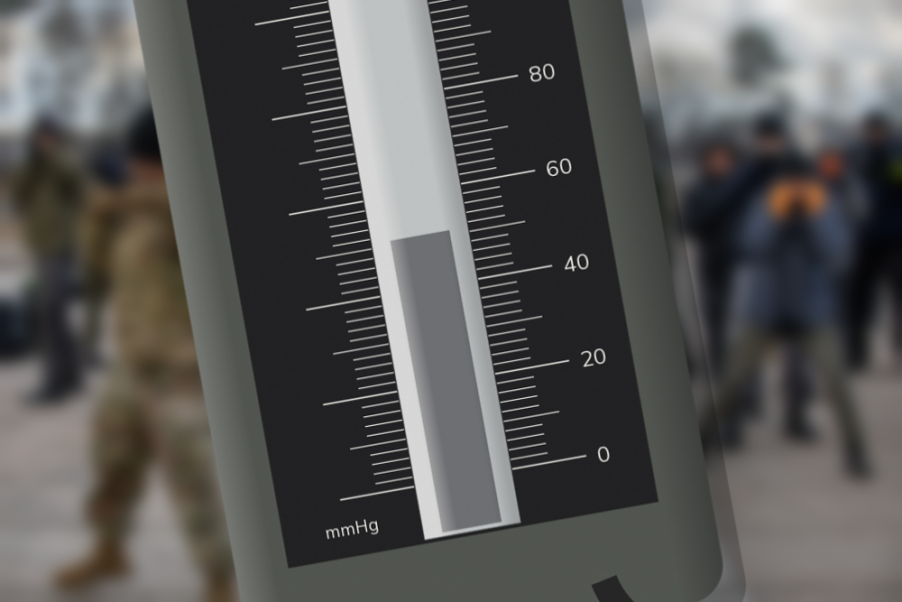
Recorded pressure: mmHg 51
